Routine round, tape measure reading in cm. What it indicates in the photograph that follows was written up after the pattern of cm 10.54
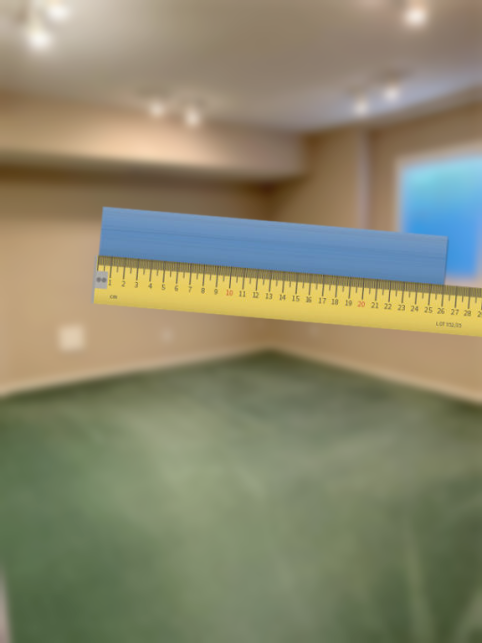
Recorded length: cm 26
